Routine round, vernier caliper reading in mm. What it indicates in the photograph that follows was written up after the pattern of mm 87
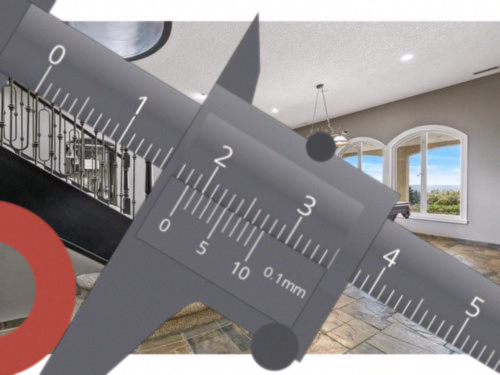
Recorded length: mm 18.4
